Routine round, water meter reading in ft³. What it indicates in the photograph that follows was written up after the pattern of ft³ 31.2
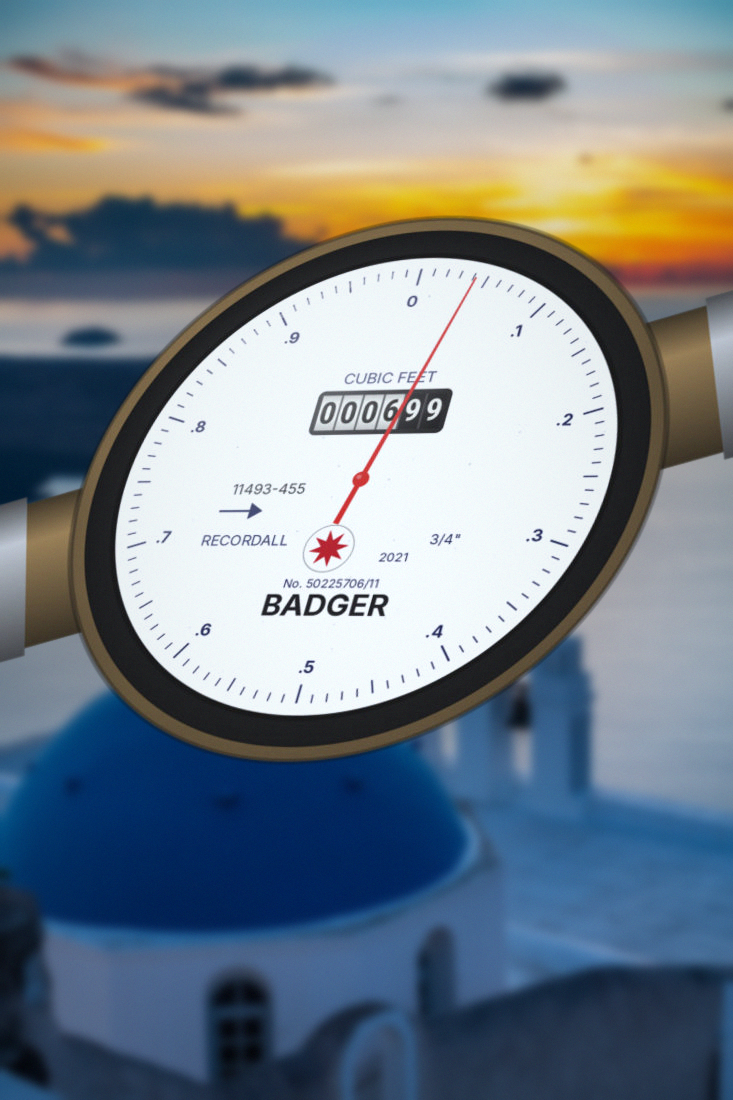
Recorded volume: ft³ 699.04
